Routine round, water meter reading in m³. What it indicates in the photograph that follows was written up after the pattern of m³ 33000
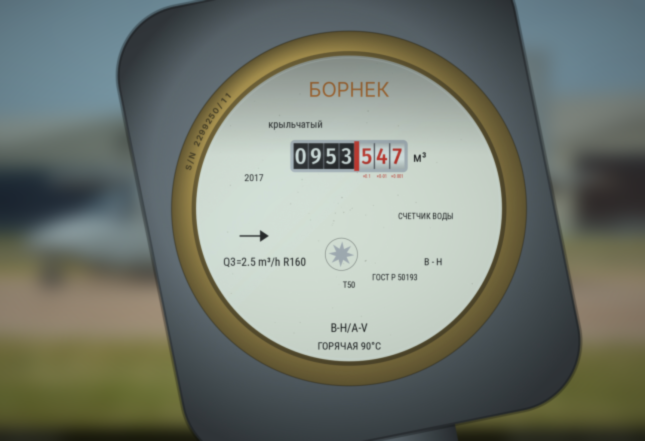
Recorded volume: m³ 953.547
